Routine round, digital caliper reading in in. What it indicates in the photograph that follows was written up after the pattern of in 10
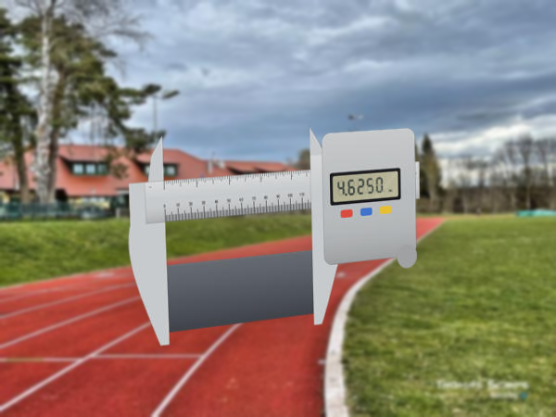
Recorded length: in 4.6250
